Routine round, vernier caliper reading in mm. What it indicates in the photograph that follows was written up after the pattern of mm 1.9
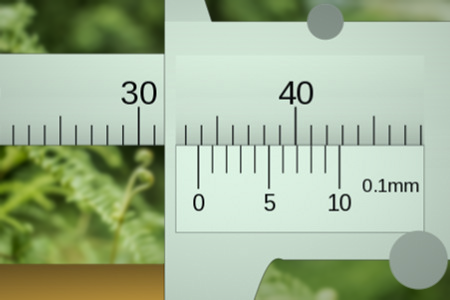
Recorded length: mm 33.8
